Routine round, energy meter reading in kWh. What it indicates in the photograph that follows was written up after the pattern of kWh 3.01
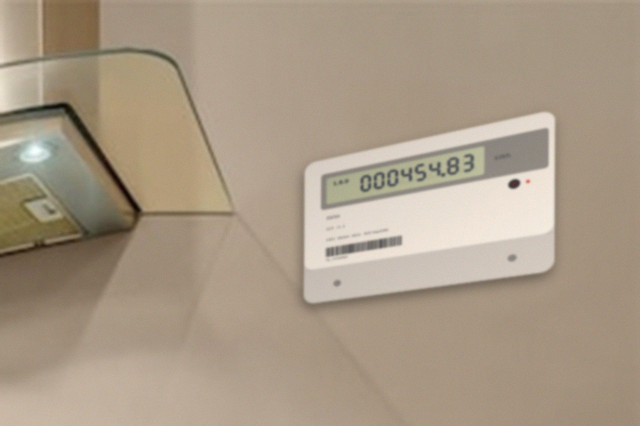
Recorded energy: kWh 454.83
